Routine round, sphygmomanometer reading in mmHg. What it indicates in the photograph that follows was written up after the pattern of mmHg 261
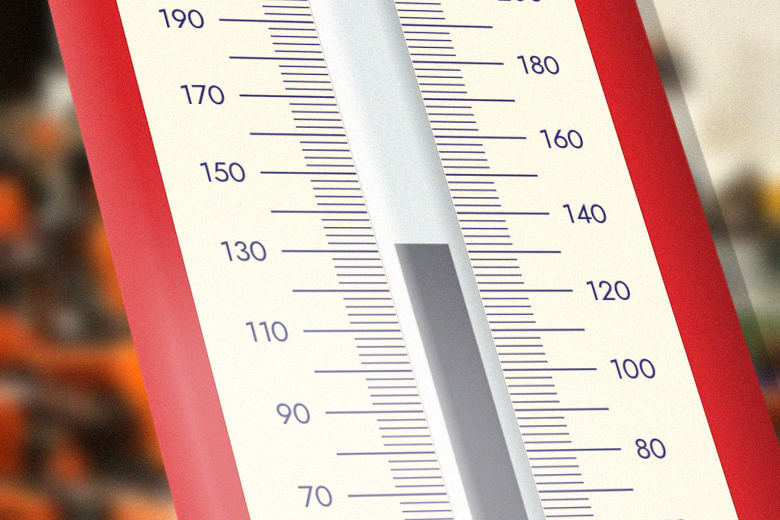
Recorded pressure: mmHg 132
